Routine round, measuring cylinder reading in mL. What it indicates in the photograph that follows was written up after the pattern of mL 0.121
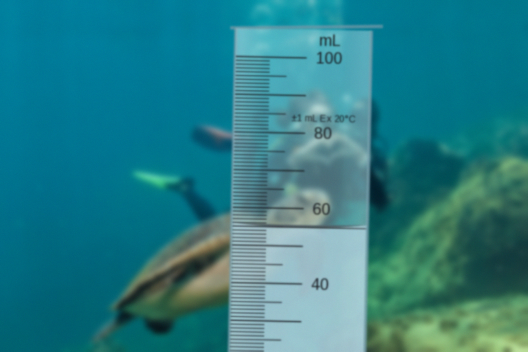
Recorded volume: mL 55
